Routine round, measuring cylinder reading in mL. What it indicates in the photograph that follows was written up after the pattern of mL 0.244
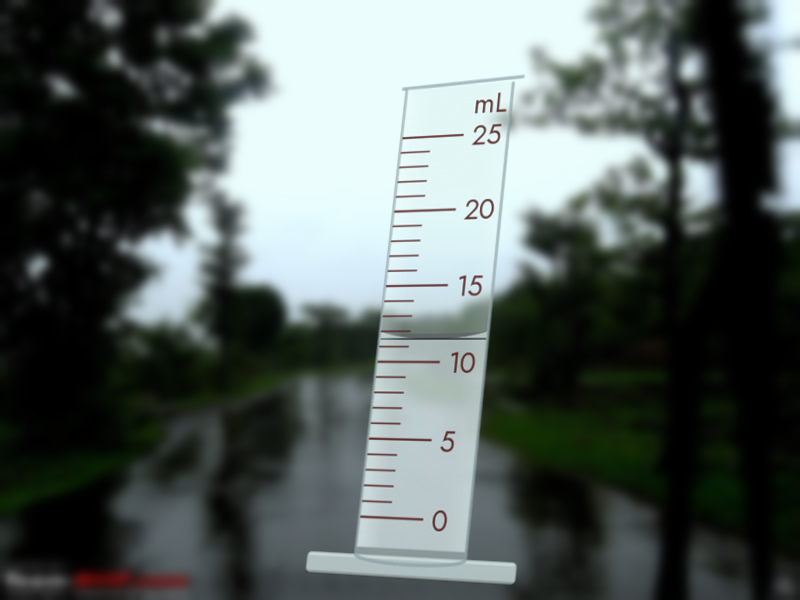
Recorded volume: mL 11.5
